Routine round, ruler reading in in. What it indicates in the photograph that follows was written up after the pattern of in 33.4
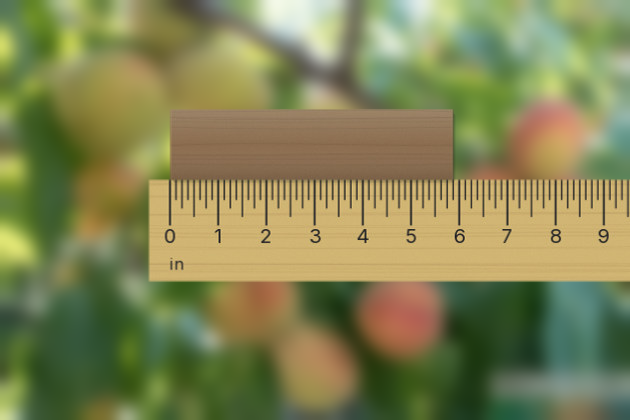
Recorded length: in 5.875
